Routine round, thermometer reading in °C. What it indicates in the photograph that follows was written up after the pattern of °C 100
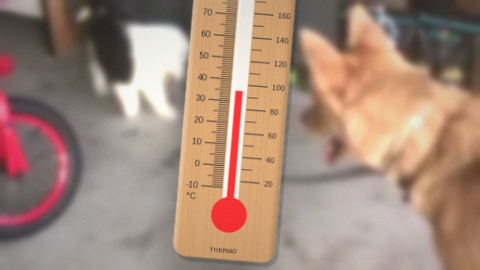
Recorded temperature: °C 35
